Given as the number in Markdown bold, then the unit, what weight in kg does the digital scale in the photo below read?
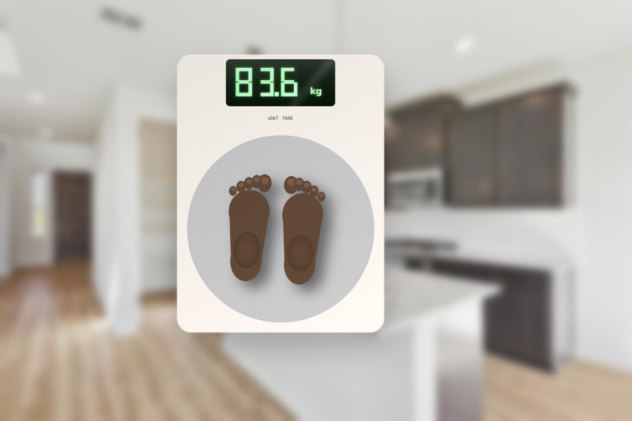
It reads **83.6** kg
